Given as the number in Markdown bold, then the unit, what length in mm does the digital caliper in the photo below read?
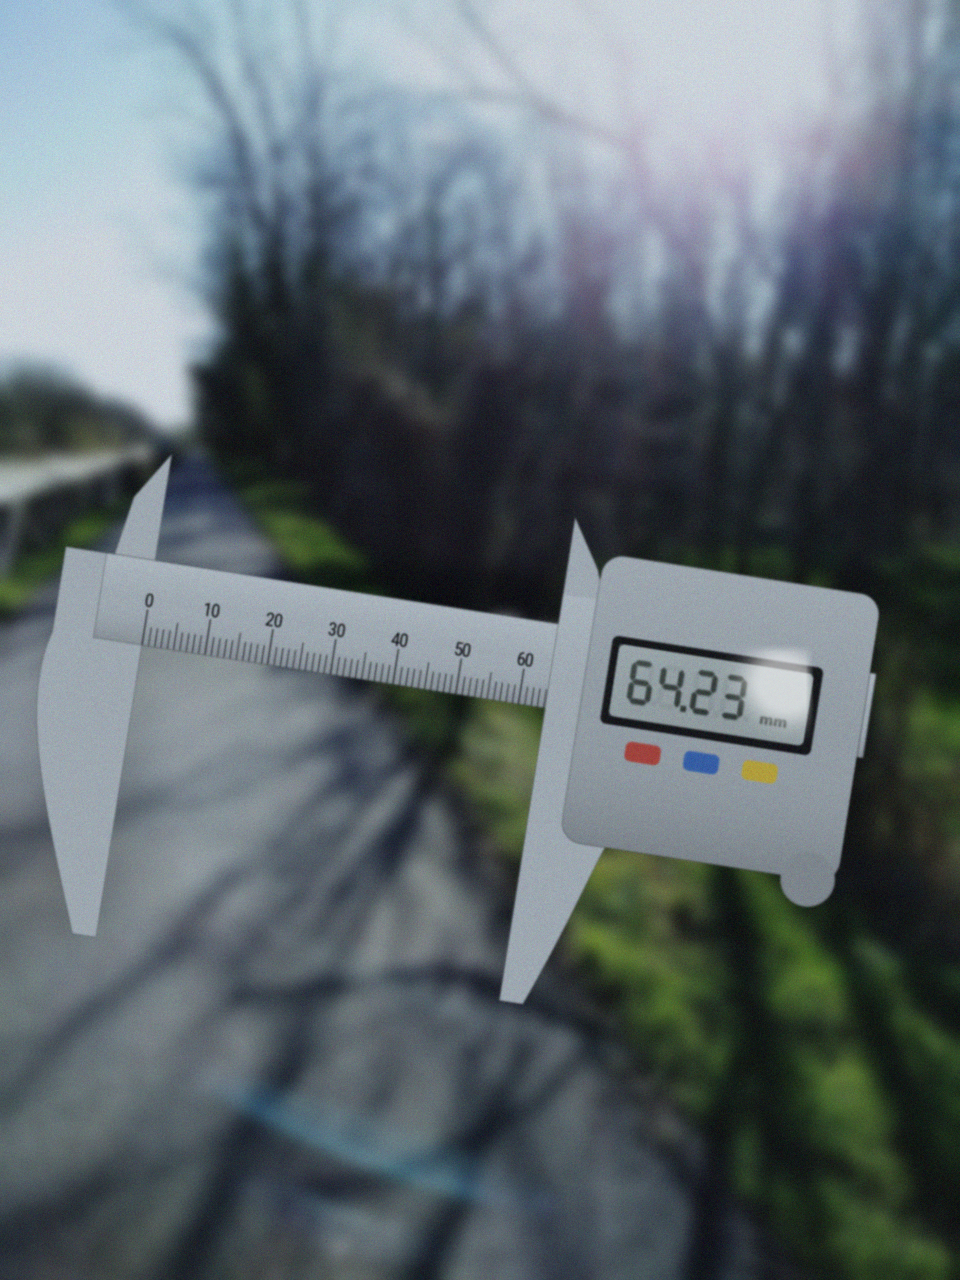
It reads **64.23** mm
